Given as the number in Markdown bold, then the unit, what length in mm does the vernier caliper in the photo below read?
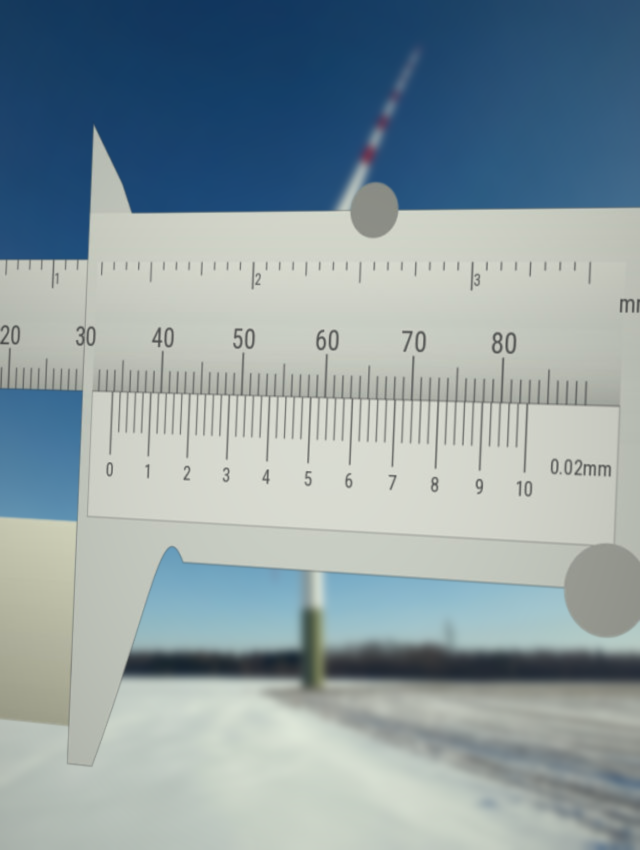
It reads **33.8** mm
